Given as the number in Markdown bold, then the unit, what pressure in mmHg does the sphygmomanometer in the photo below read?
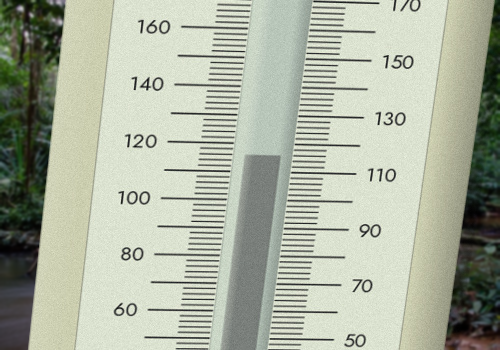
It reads **116** mmHg
